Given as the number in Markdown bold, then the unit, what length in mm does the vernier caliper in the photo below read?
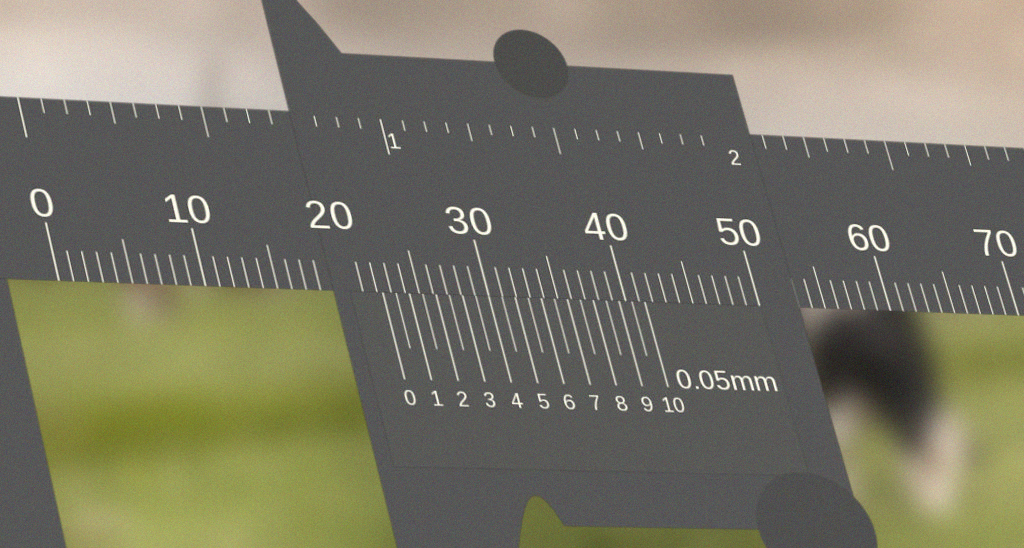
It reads **22.4** mm
